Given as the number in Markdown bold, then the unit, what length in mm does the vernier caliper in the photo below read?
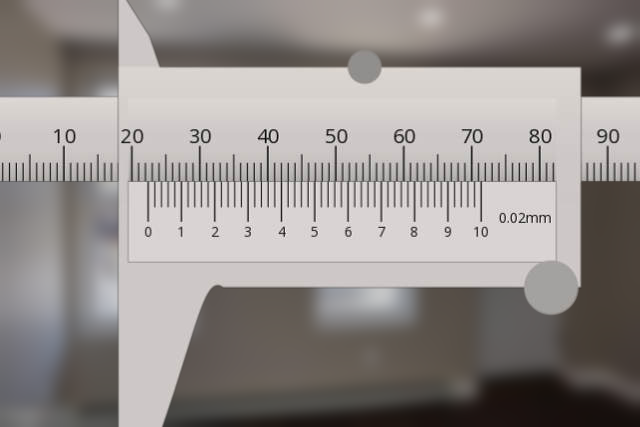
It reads **22.4** mm
